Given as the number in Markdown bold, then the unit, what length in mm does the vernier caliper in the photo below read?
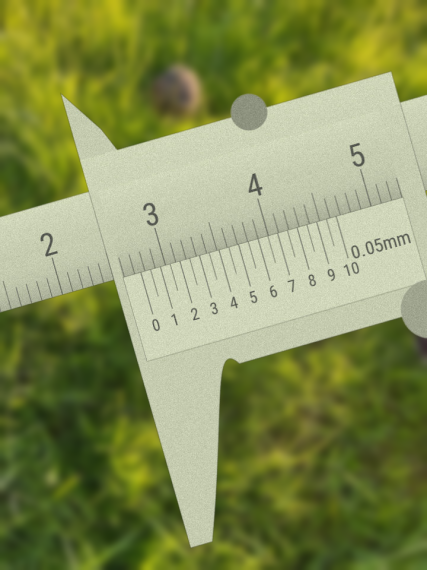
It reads **27.6** mm
